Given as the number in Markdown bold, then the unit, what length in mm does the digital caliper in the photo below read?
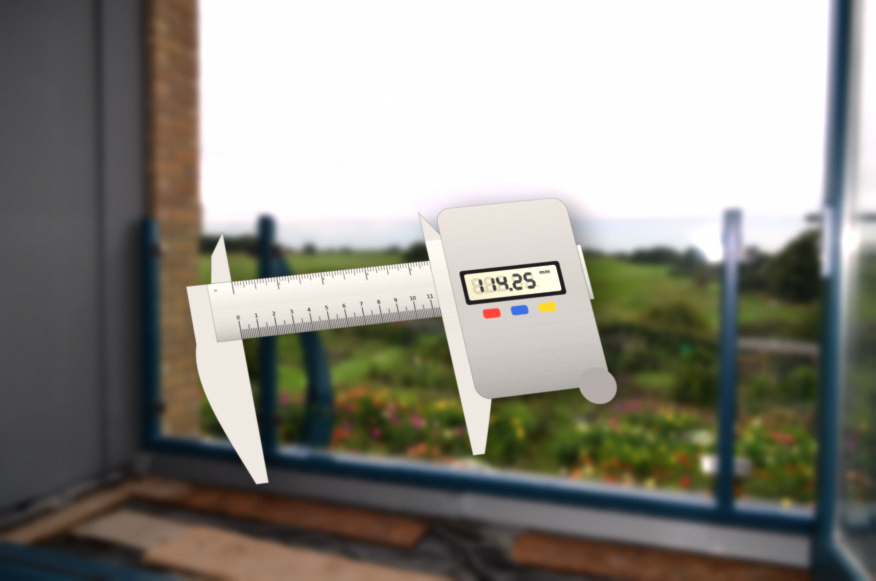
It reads **114.25** mm
